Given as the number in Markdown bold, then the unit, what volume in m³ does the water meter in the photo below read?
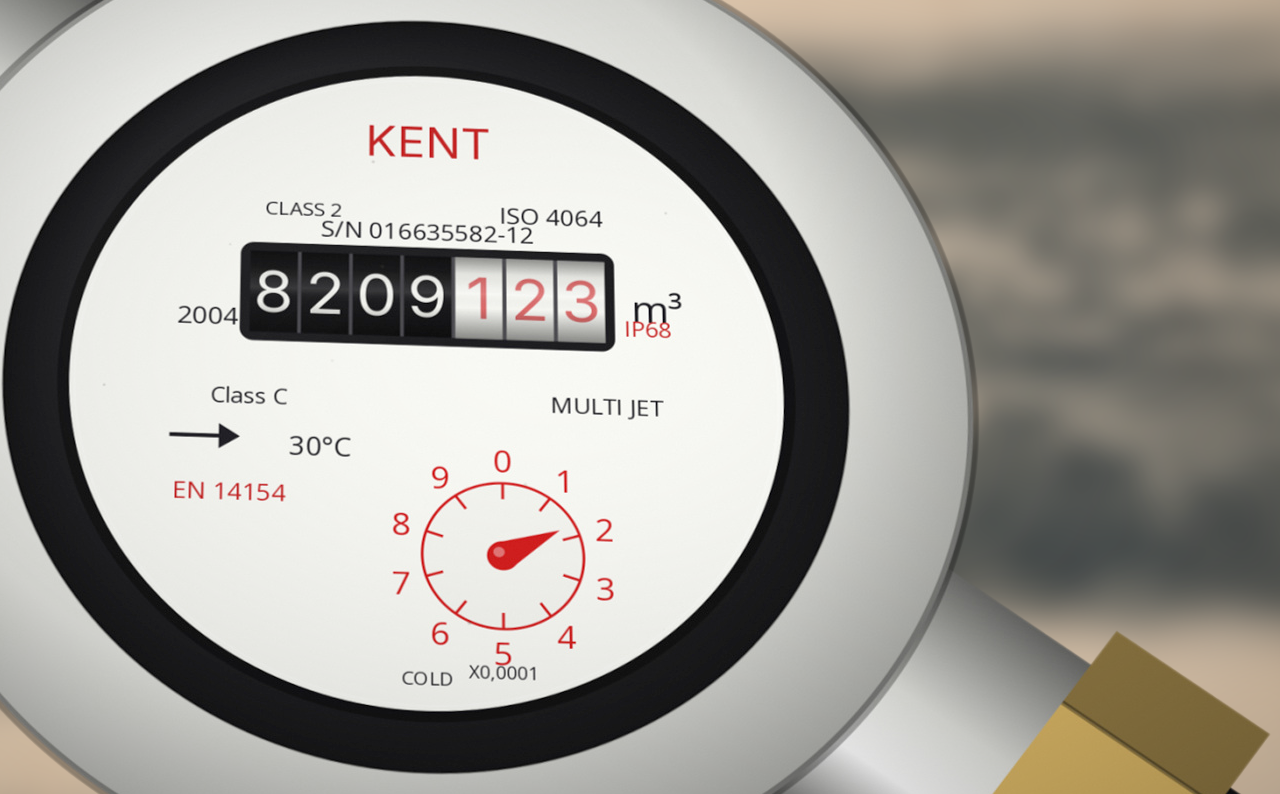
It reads **8209.1231** m³
